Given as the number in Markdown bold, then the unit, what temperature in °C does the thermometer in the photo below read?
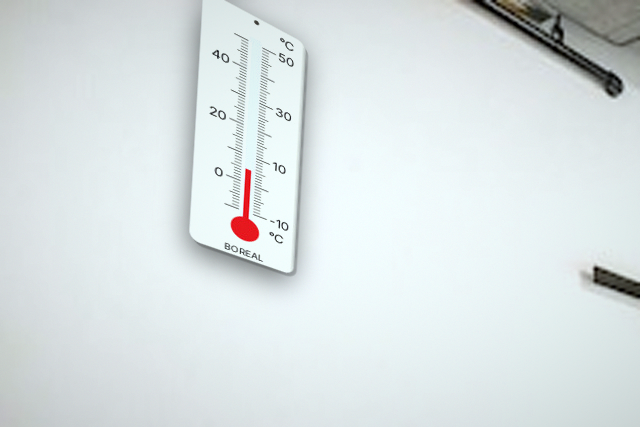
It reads **5** °C
